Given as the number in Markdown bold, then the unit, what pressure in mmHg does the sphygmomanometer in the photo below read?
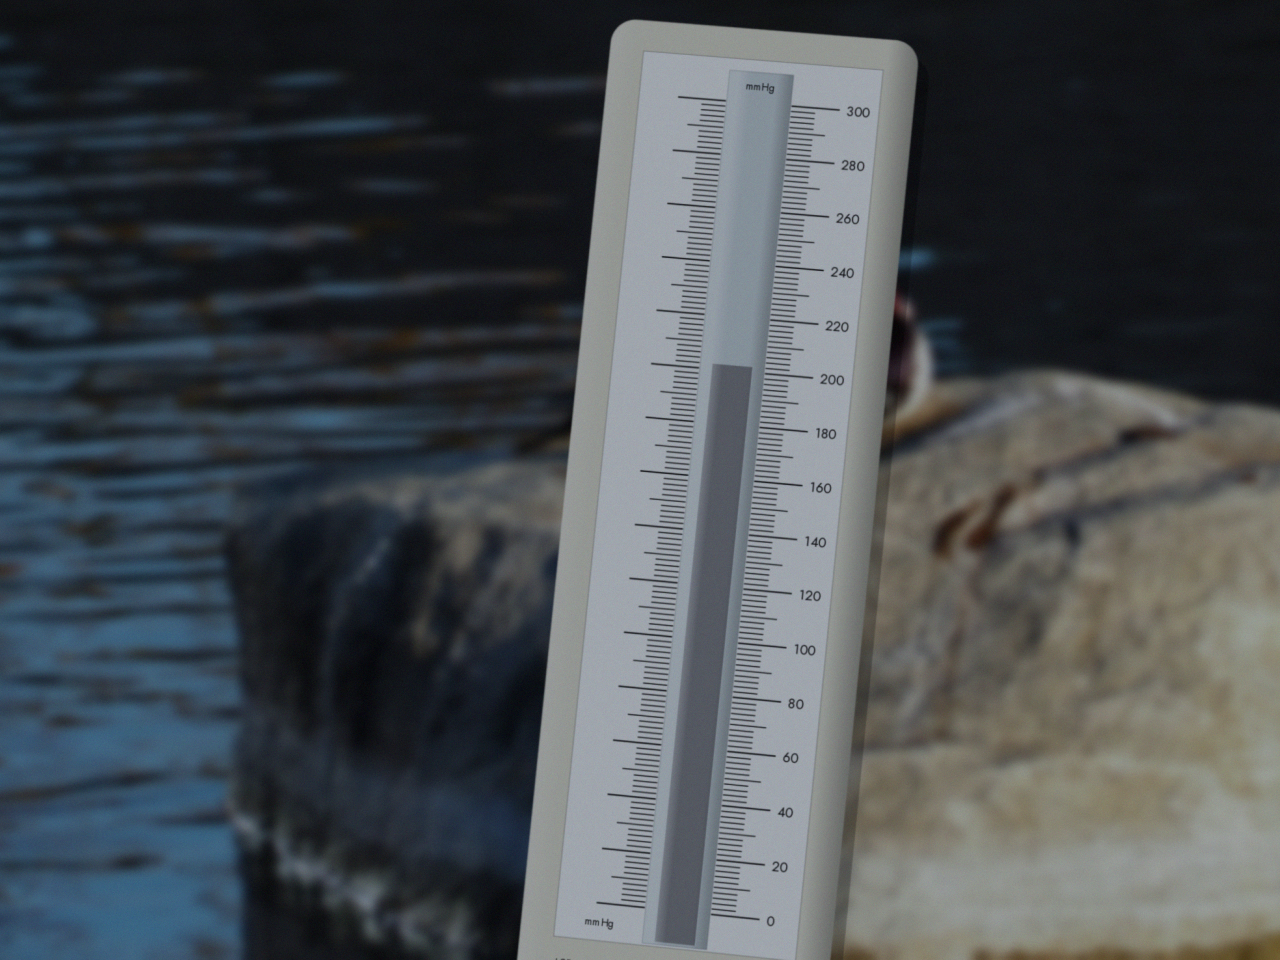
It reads **202** mmHg
